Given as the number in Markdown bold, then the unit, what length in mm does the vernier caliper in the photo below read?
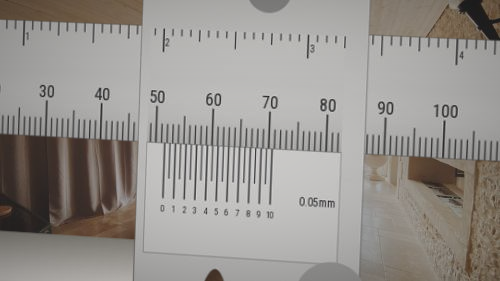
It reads **51.6** mm
